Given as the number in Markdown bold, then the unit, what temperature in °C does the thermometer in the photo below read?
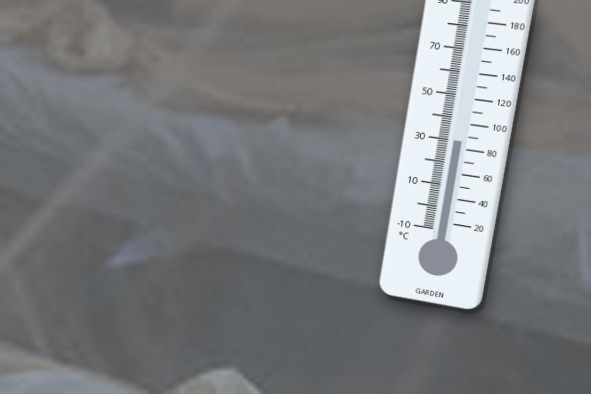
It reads **30** °C
